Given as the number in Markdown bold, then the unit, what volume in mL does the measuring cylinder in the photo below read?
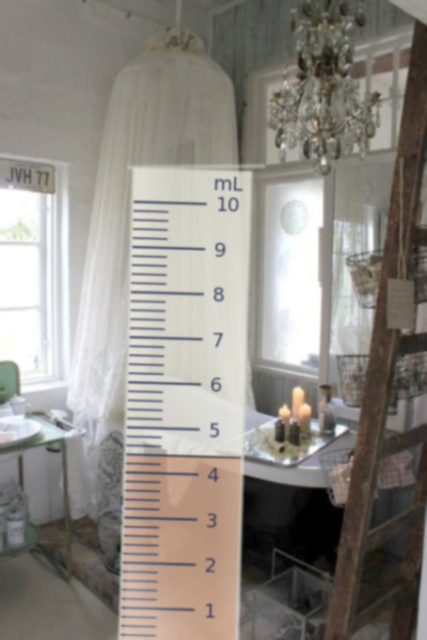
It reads **4.4** mL
